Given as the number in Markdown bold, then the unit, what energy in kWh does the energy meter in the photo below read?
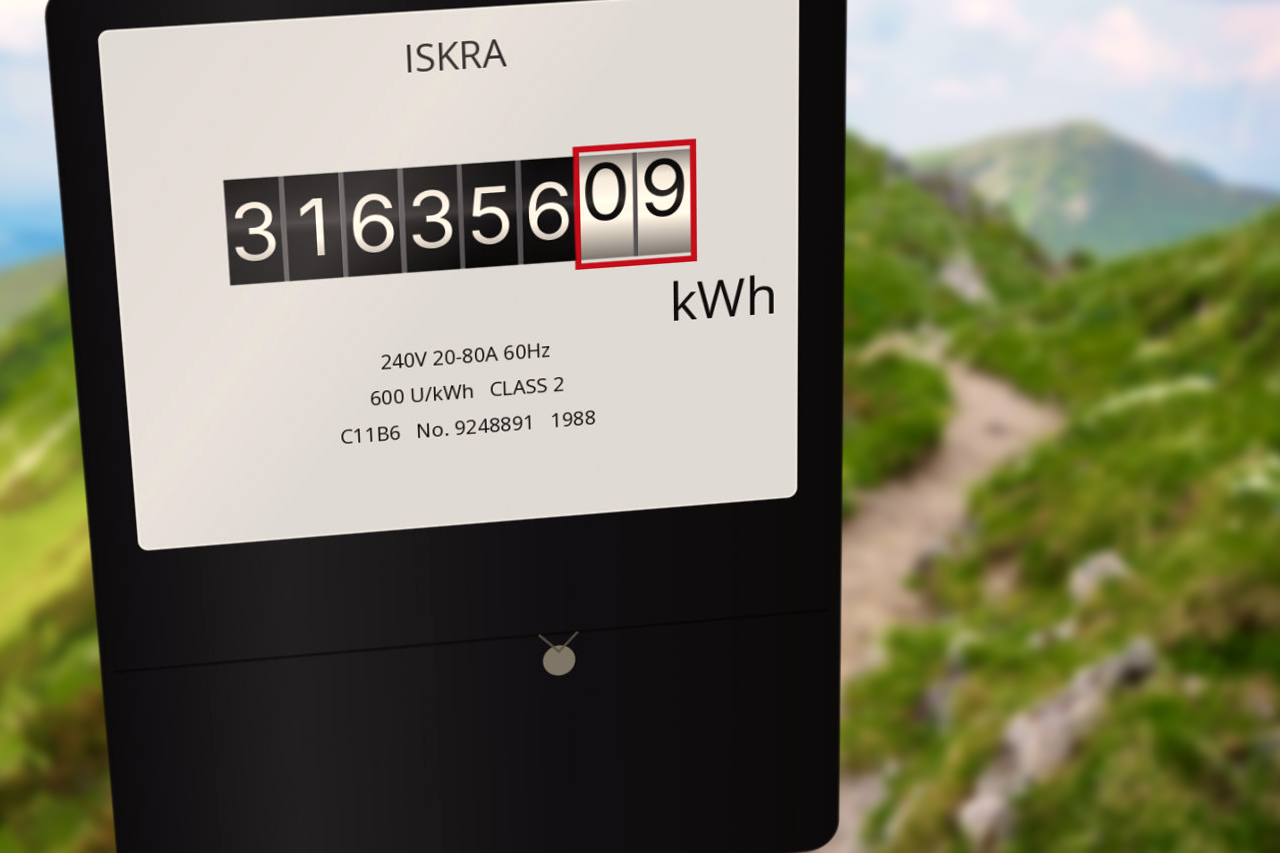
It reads **316356.09** kWh
